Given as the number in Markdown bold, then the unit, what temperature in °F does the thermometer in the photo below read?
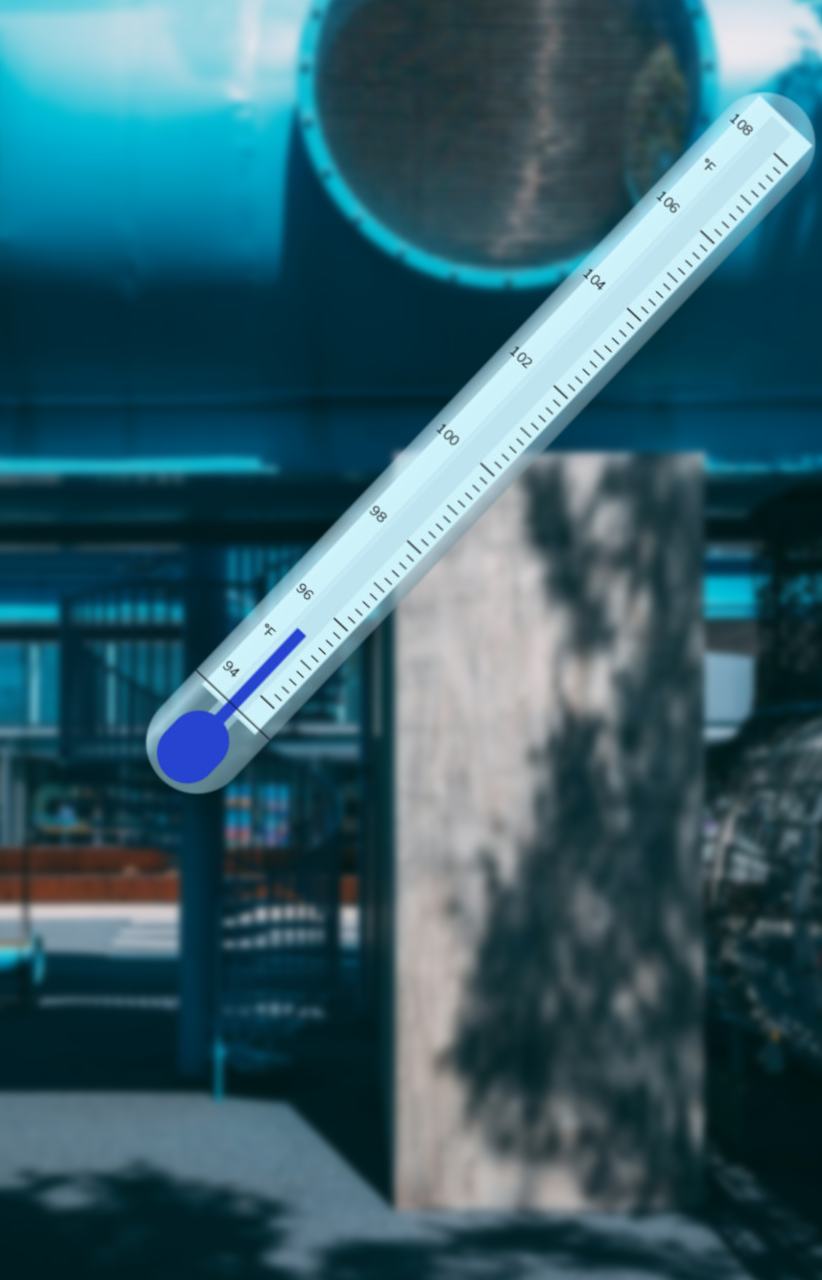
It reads **95.4** °F
